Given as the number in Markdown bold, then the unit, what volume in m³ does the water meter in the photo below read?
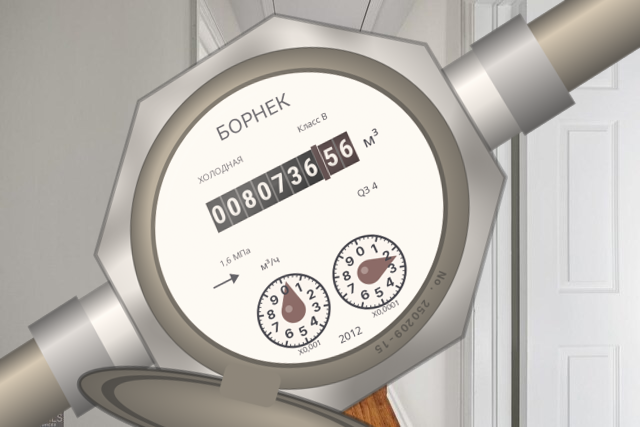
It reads **80736.5602** m³
